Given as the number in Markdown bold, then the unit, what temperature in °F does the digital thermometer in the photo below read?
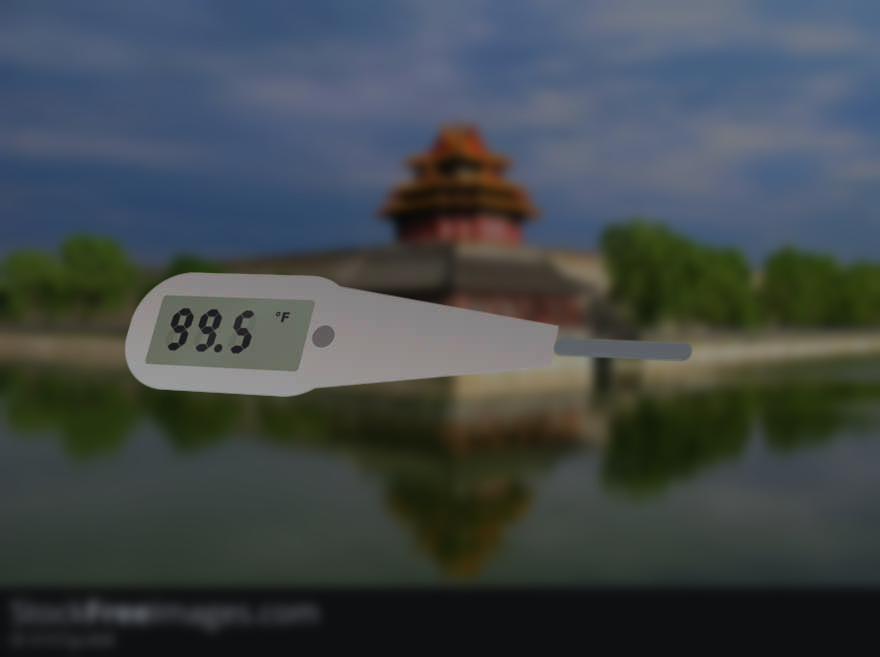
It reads **99.5** °F
